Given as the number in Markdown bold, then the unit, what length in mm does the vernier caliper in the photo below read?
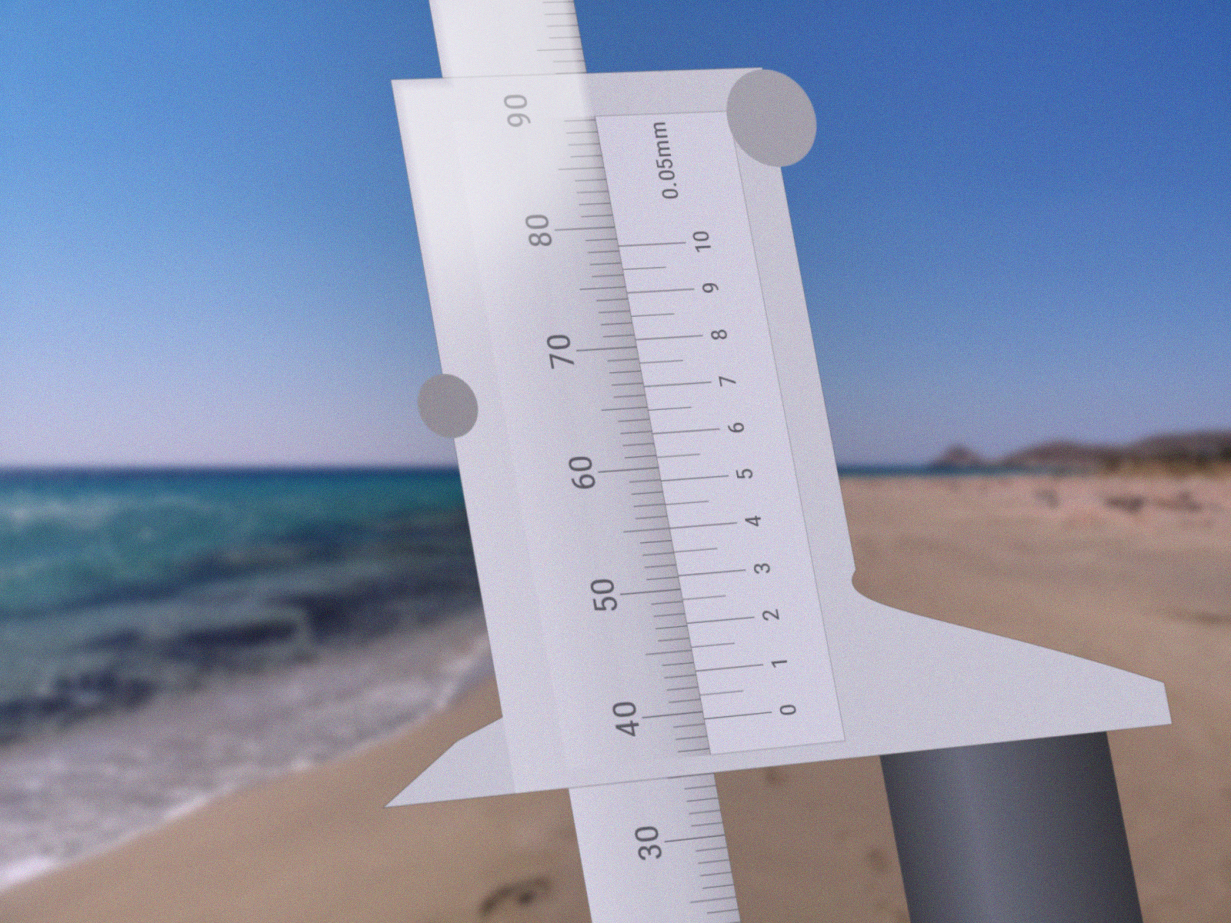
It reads **39.4** mm
